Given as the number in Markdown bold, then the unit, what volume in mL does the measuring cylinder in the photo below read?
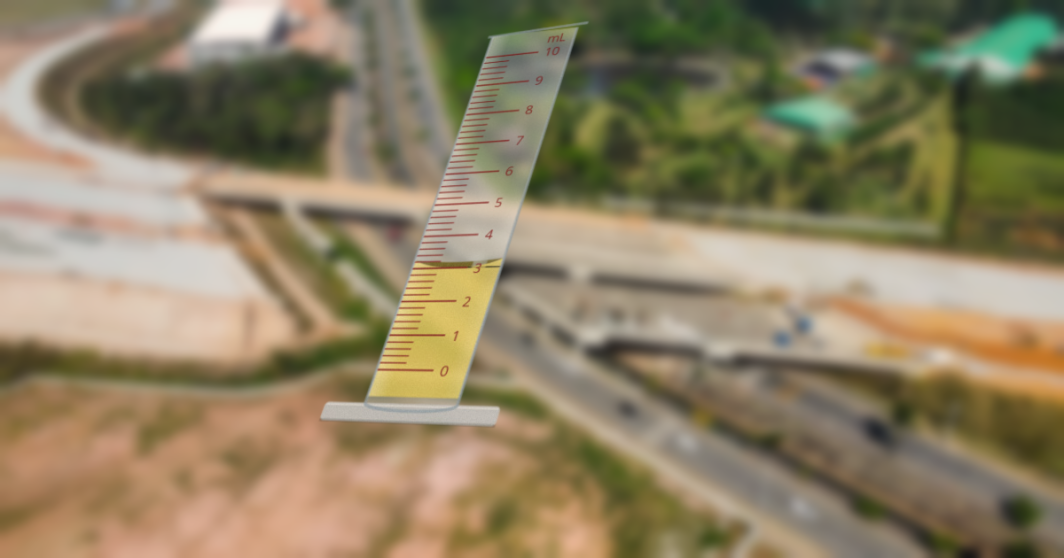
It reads **3** mL
